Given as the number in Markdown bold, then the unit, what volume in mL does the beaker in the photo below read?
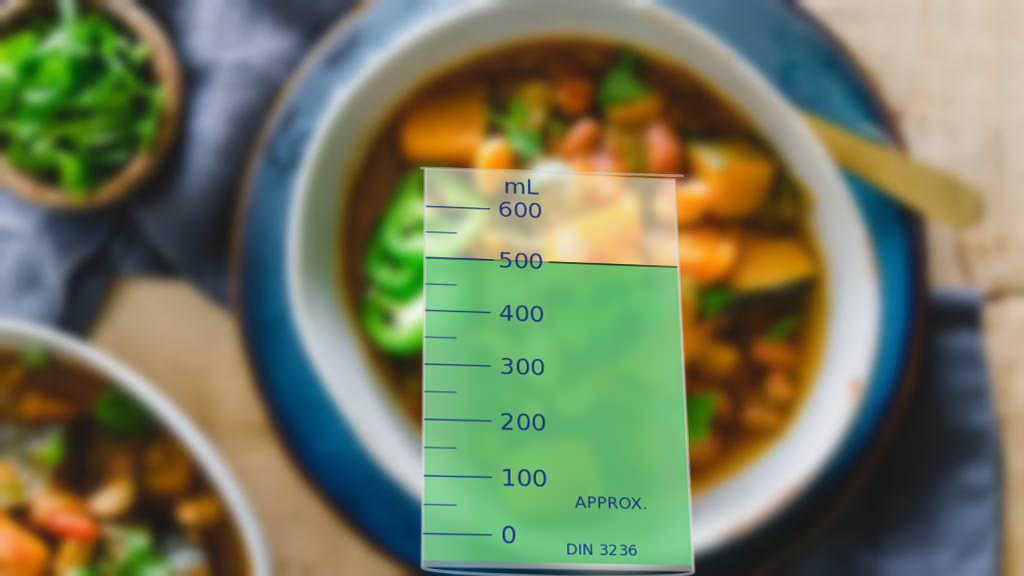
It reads **500** mL
